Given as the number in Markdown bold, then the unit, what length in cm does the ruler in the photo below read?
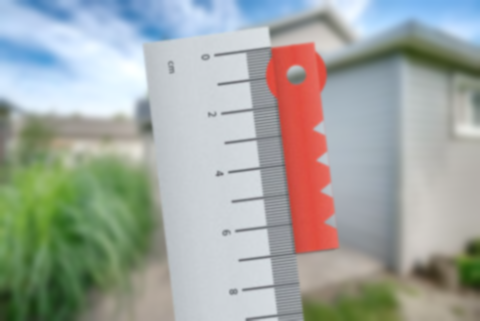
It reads **7** cm
